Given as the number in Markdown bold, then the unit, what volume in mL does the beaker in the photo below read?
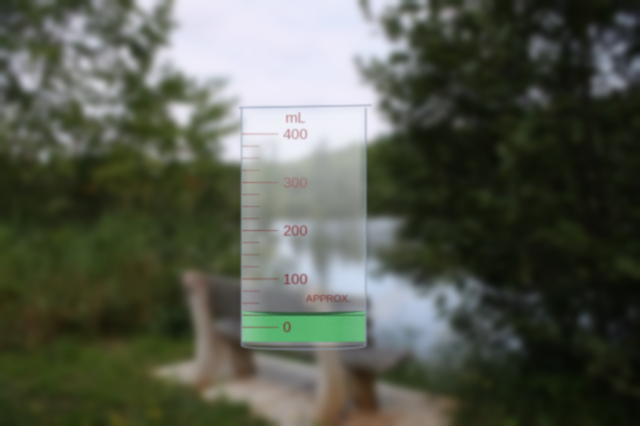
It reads **25** mL
